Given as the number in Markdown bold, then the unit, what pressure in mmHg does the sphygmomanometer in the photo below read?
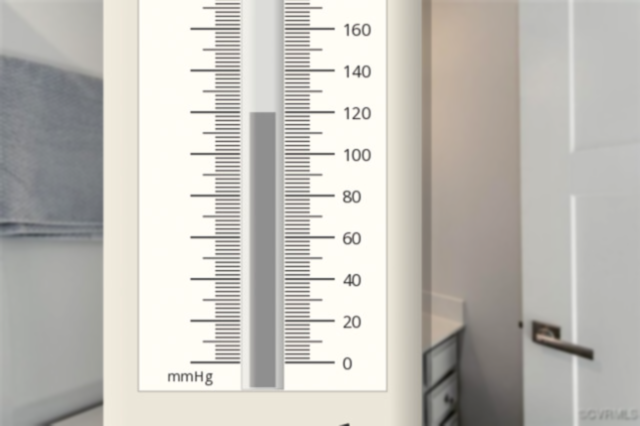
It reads **120** mmHg
